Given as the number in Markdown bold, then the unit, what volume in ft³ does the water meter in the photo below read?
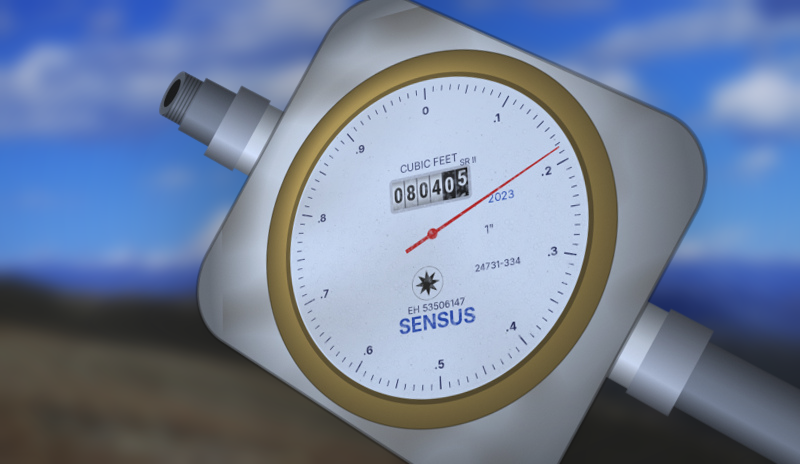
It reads **80405.18** ft³
